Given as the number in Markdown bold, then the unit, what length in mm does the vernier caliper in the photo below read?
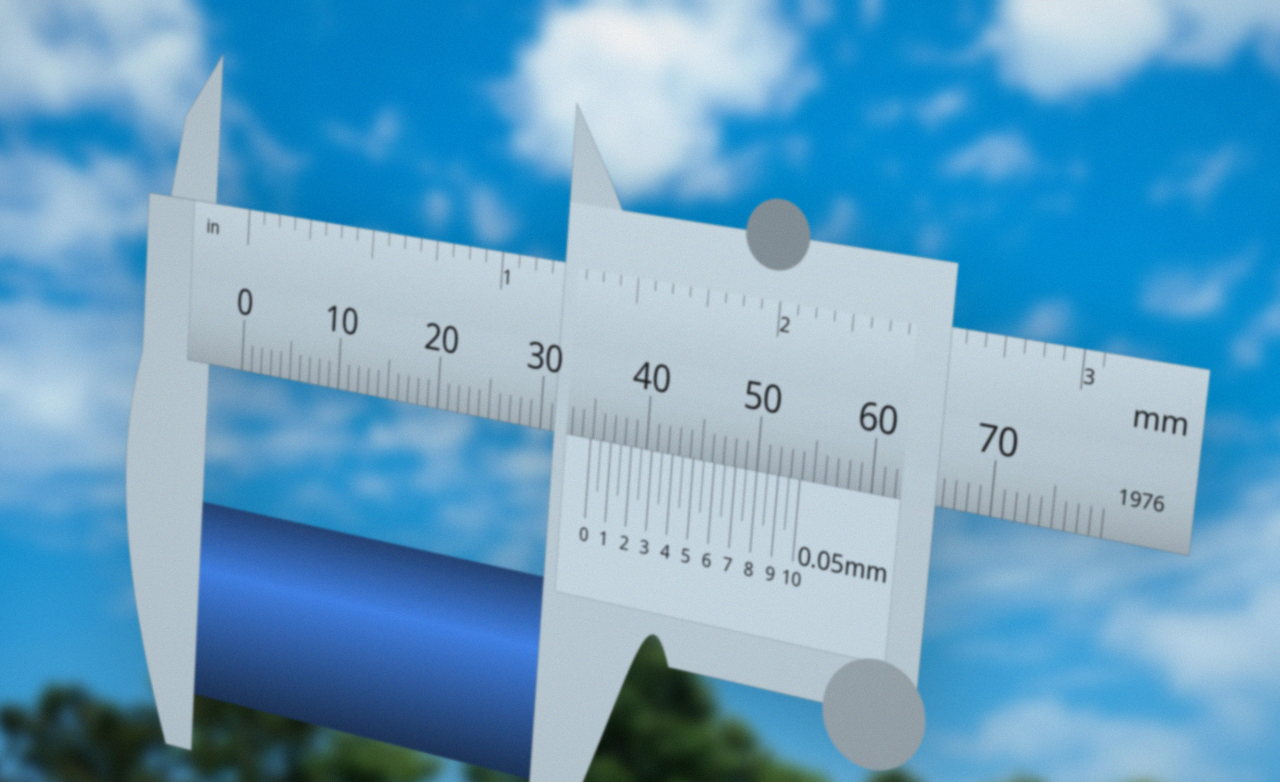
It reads **34.8** mm
